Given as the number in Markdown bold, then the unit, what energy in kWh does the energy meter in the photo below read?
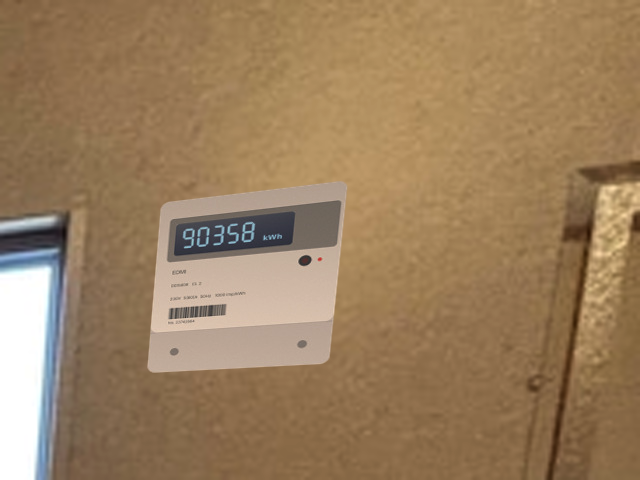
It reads **90358** kWh
